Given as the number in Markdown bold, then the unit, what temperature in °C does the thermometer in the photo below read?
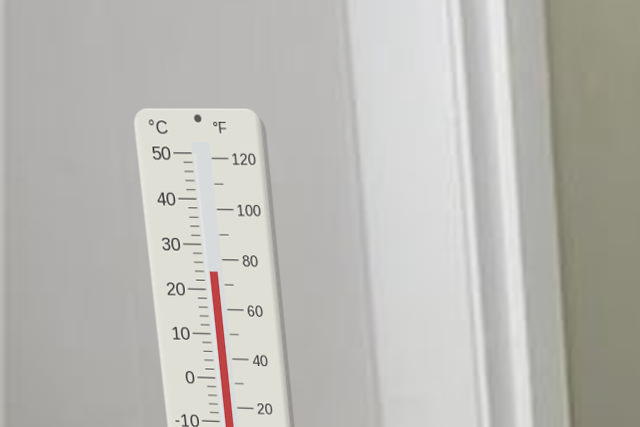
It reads **24** °C
